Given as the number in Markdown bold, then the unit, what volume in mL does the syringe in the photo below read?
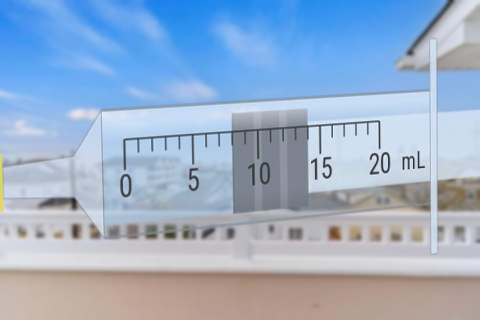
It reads **8** mL
